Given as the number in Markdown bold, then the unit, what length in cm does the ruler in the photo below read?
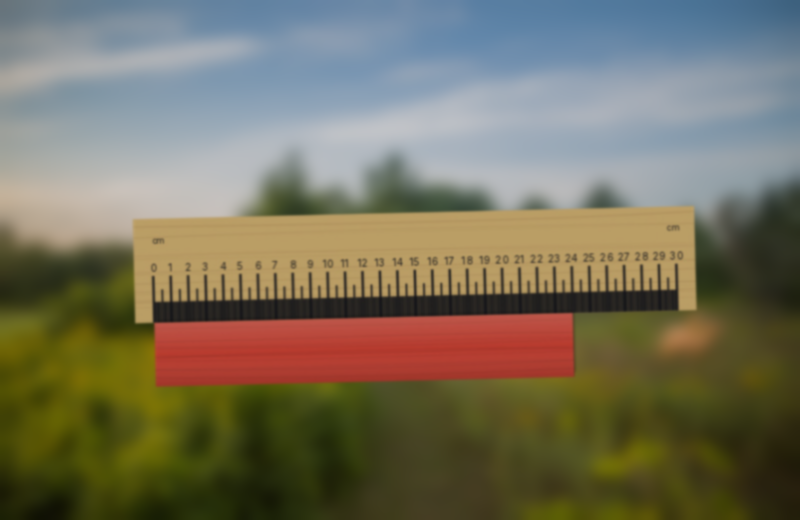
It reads **24** cm
